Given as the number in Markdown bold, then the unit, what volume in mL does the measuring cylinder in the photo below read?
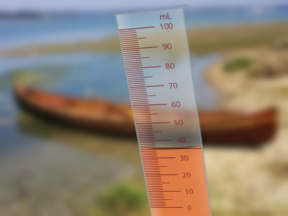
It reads **35** mL
